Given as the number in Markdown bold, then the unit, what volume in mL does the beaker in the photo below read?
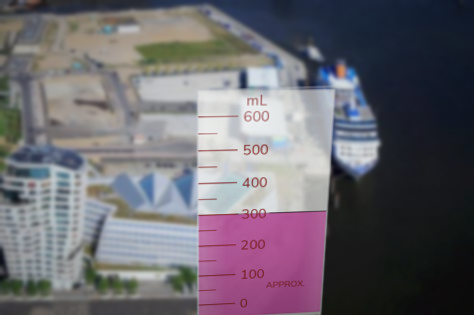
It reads **300** mL
